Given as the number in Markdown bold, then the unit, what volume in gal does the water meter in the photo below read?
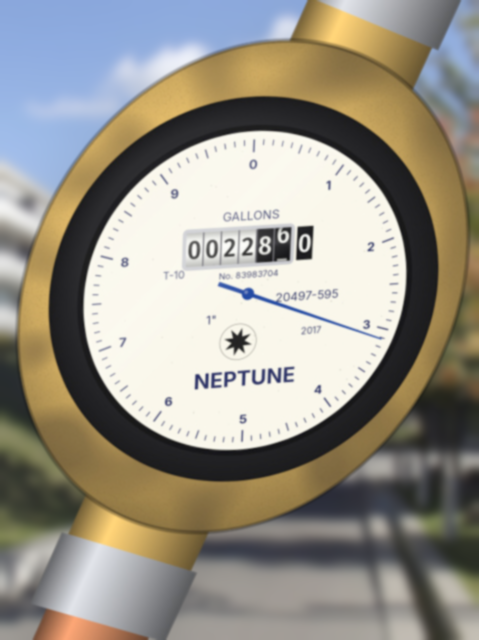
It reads **22863.1** gal
